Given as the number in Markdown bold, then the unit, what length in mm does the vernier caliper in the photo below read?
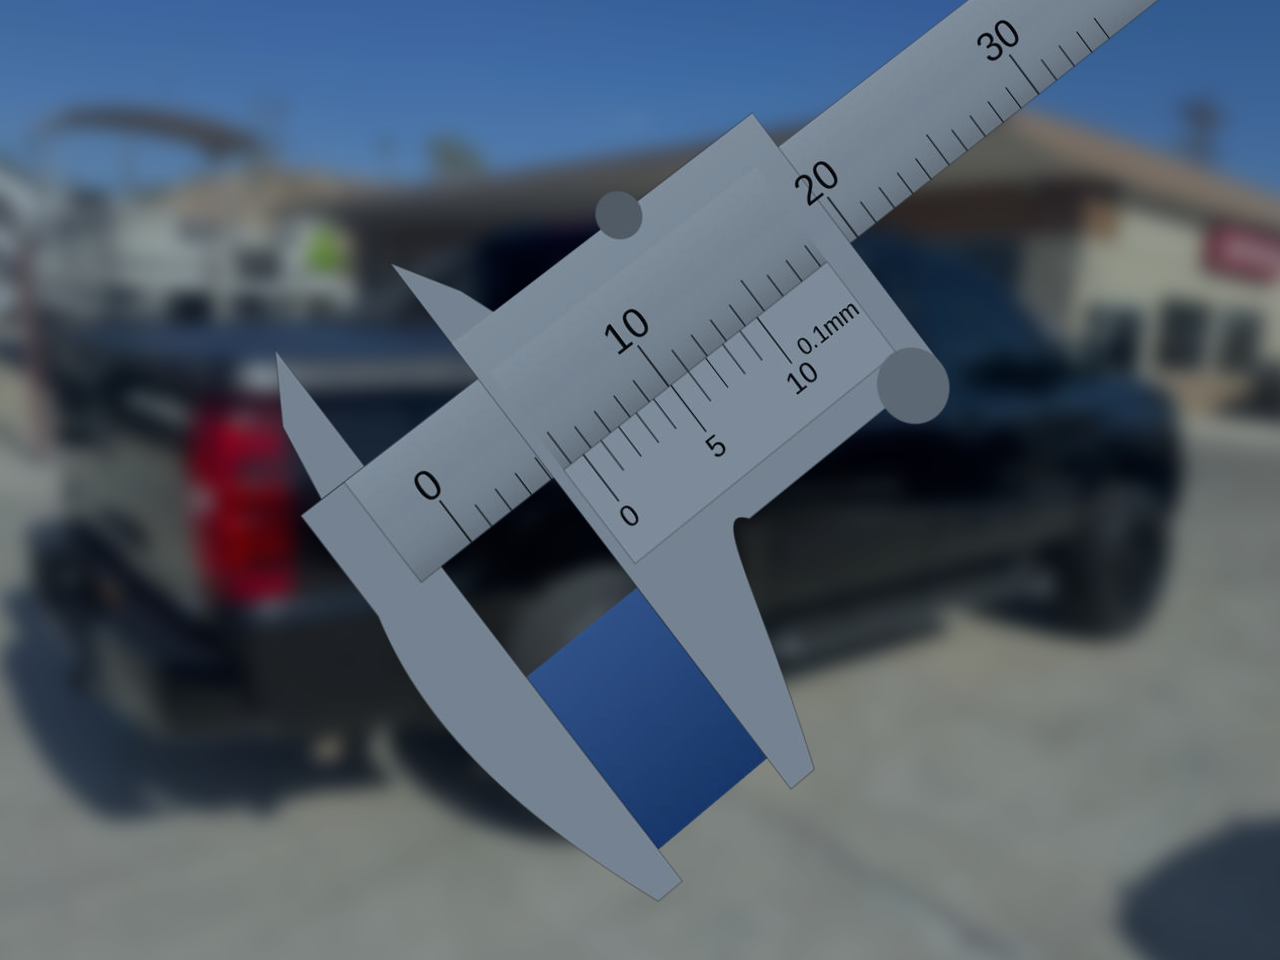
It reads **5.6** mm
